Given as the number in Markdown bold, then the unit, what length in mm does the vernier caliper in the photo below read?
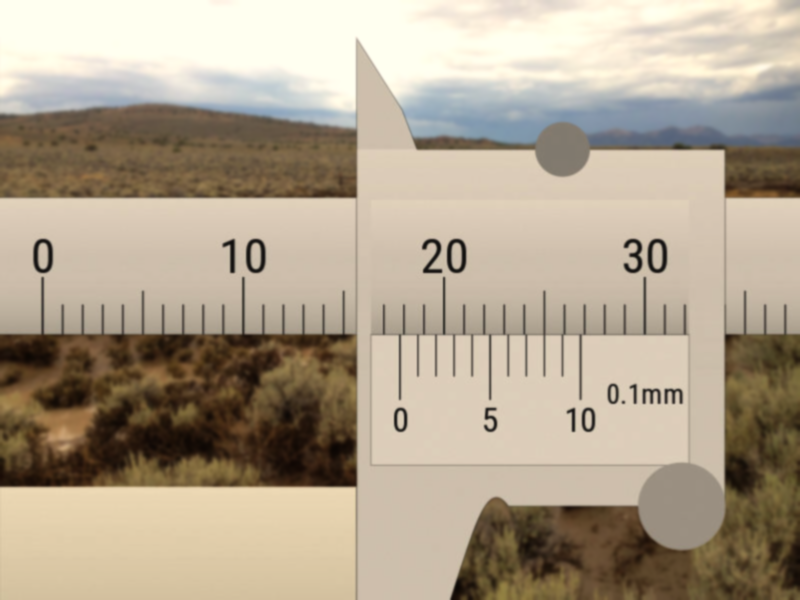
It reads **17.8** mm
